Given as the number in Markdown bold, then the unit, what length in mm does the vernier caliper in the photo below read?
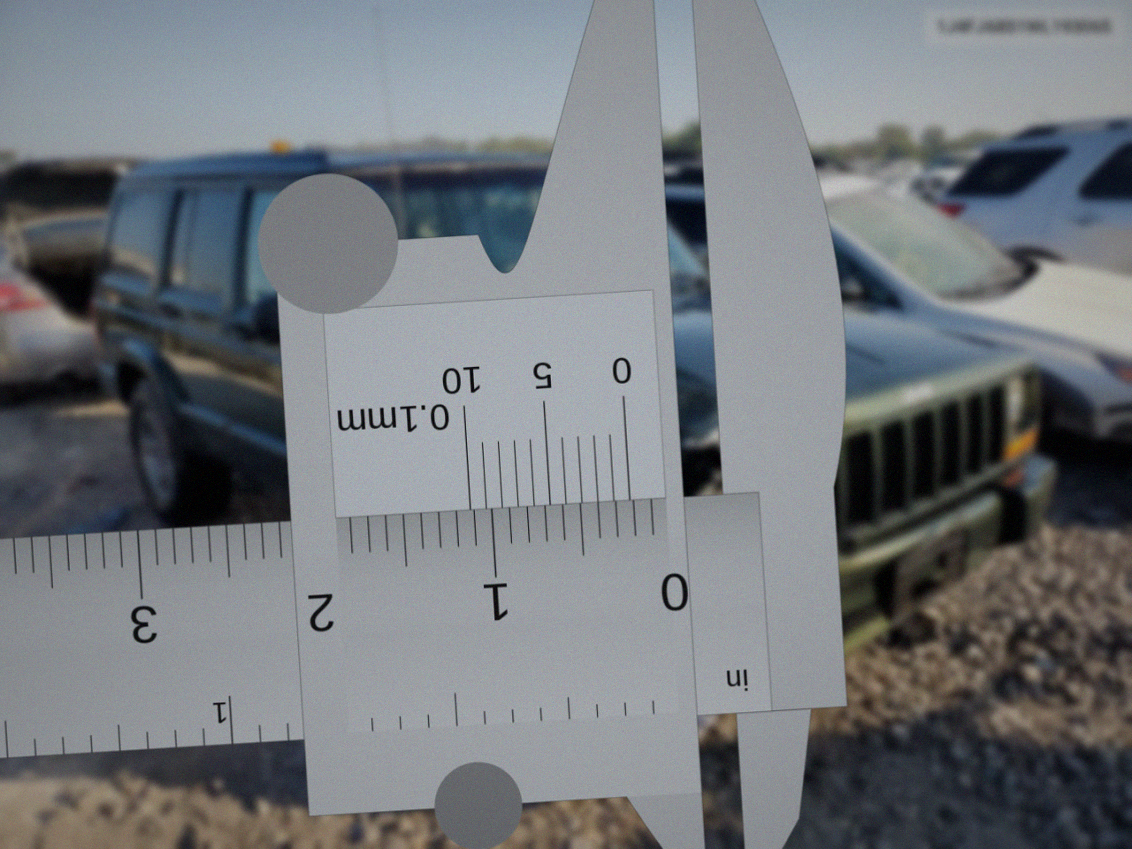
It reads **2.2** mm
